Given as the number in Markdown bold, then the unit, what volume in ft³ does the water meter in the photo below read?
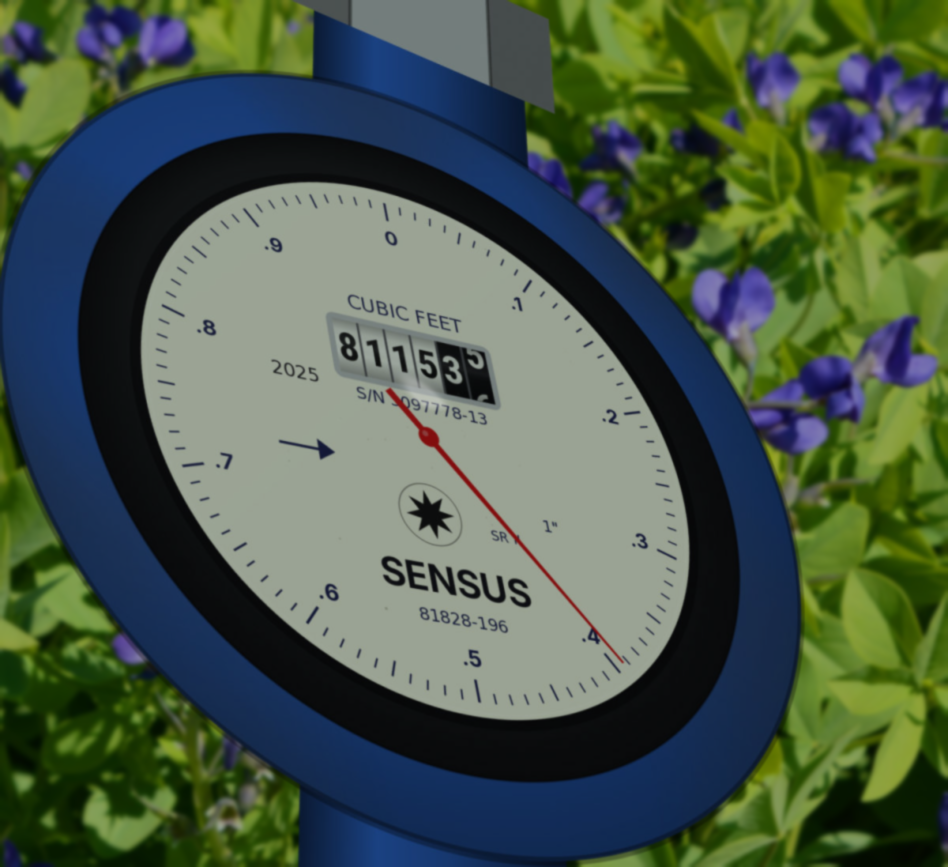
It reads **811535.39** ft³
